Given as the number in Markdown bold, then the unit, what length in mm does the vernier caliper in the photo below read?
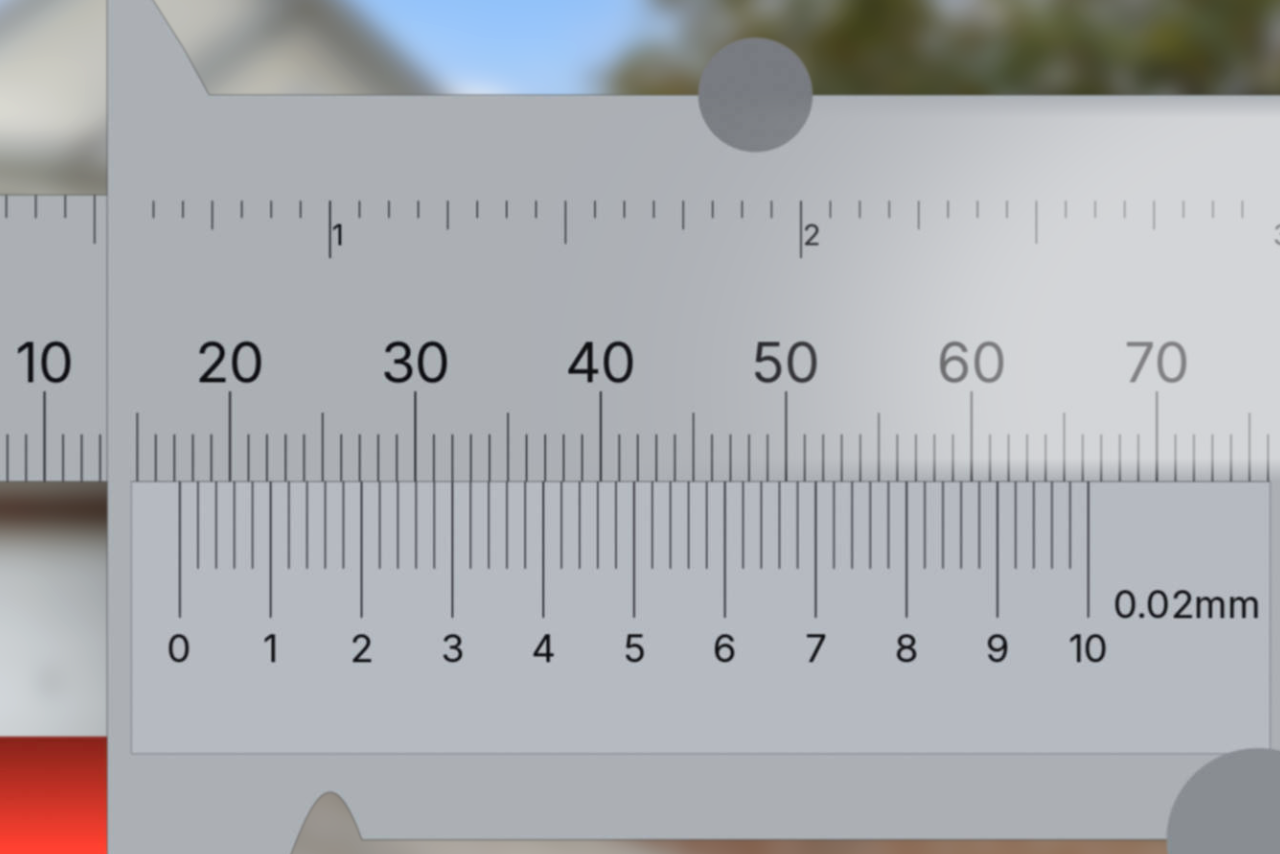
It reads **17.3** mm
